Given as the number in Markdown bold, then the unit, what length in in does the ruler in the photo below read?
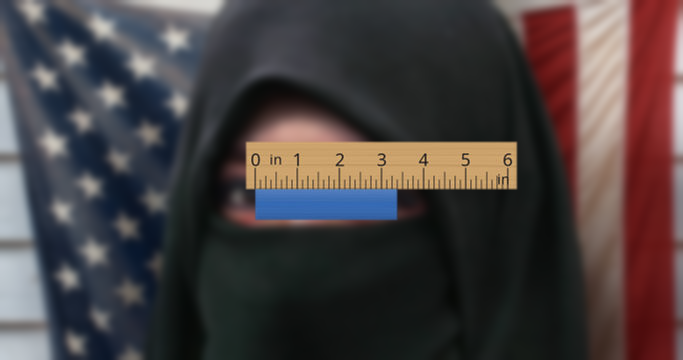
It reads **3.375** in
